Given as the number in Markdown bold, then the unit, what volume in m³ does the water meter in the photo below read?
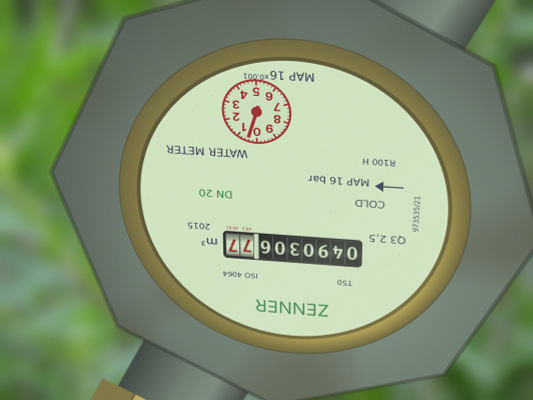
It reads **490306.770** m³
